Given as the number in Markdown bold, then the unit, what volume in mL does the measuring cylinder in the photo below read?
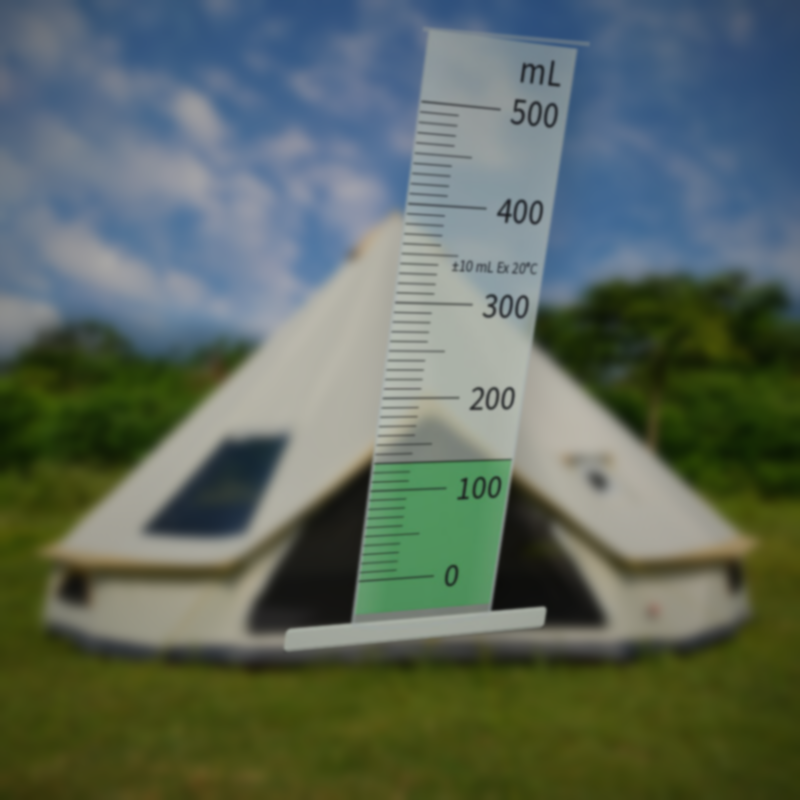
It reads **130** mL
